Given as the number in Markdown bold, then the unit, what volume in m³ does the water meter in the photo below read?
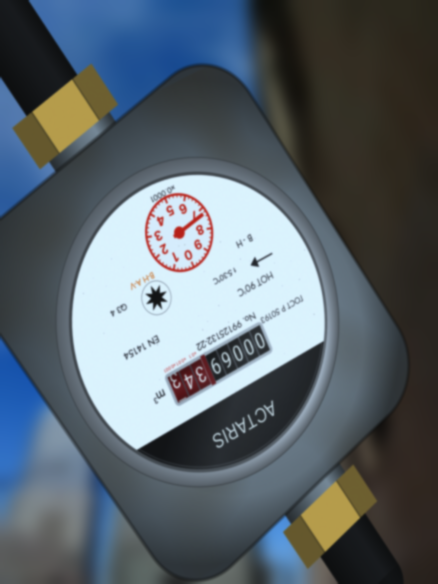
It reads **69.3427** m³
